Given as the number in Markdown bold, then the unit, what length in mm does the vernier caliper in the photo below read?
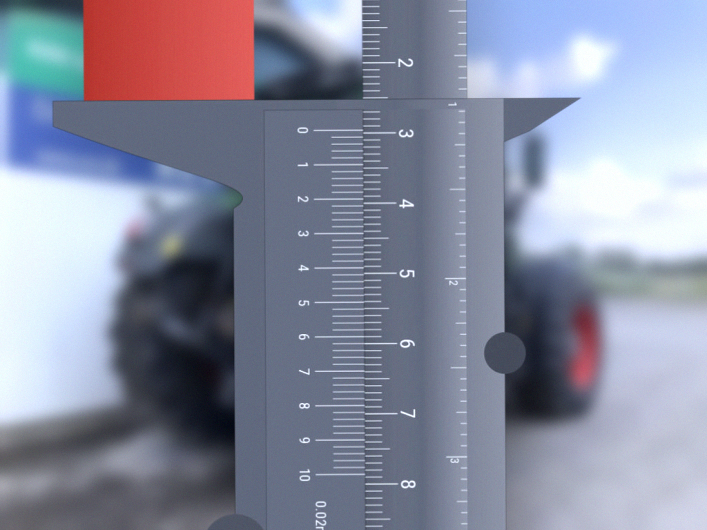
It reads **29.6** mm
